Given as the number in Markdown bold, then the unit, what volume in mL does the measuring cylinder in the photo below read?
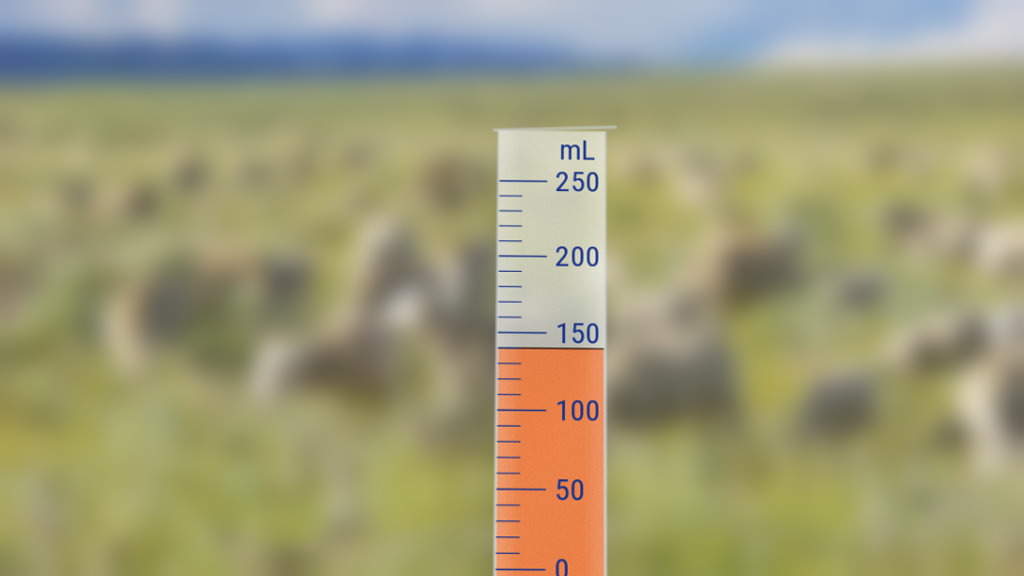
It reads **140** mL
